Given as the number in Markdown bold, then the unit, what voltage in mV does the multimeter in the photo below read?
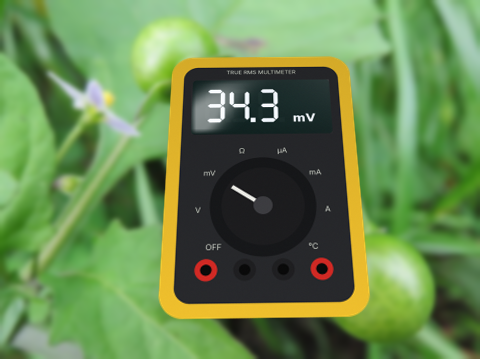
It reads **34.3** mV
